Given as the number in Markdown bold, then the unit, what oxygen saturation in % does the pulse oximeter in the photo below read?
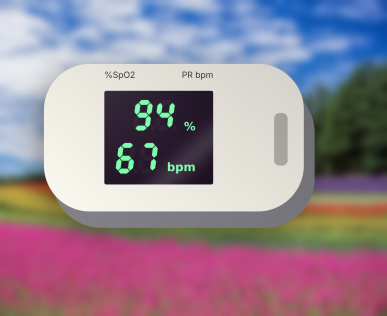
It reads **94** %
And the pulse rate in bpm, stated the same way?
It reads **67** bpm
